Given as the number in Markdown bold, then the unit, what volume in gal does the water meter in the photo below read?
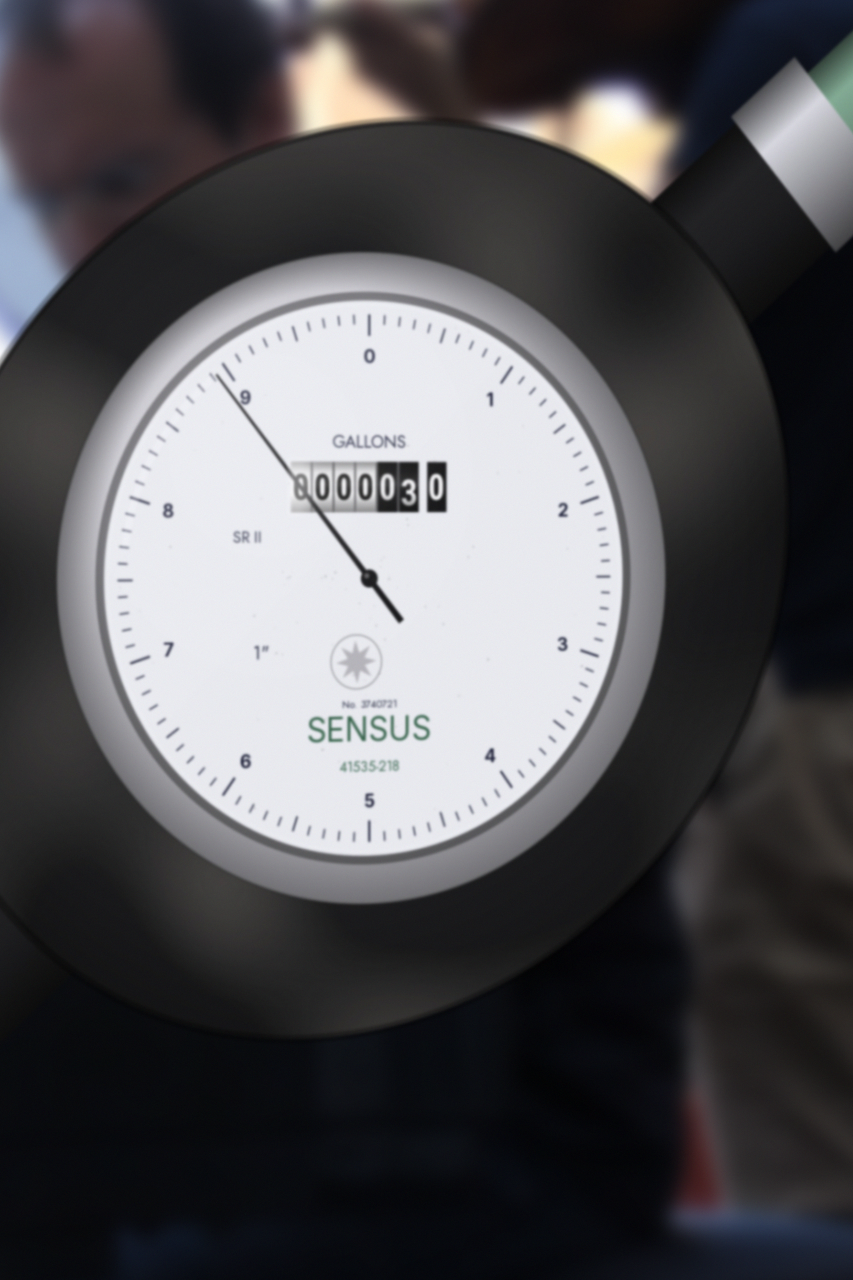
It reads **28.9** gal
